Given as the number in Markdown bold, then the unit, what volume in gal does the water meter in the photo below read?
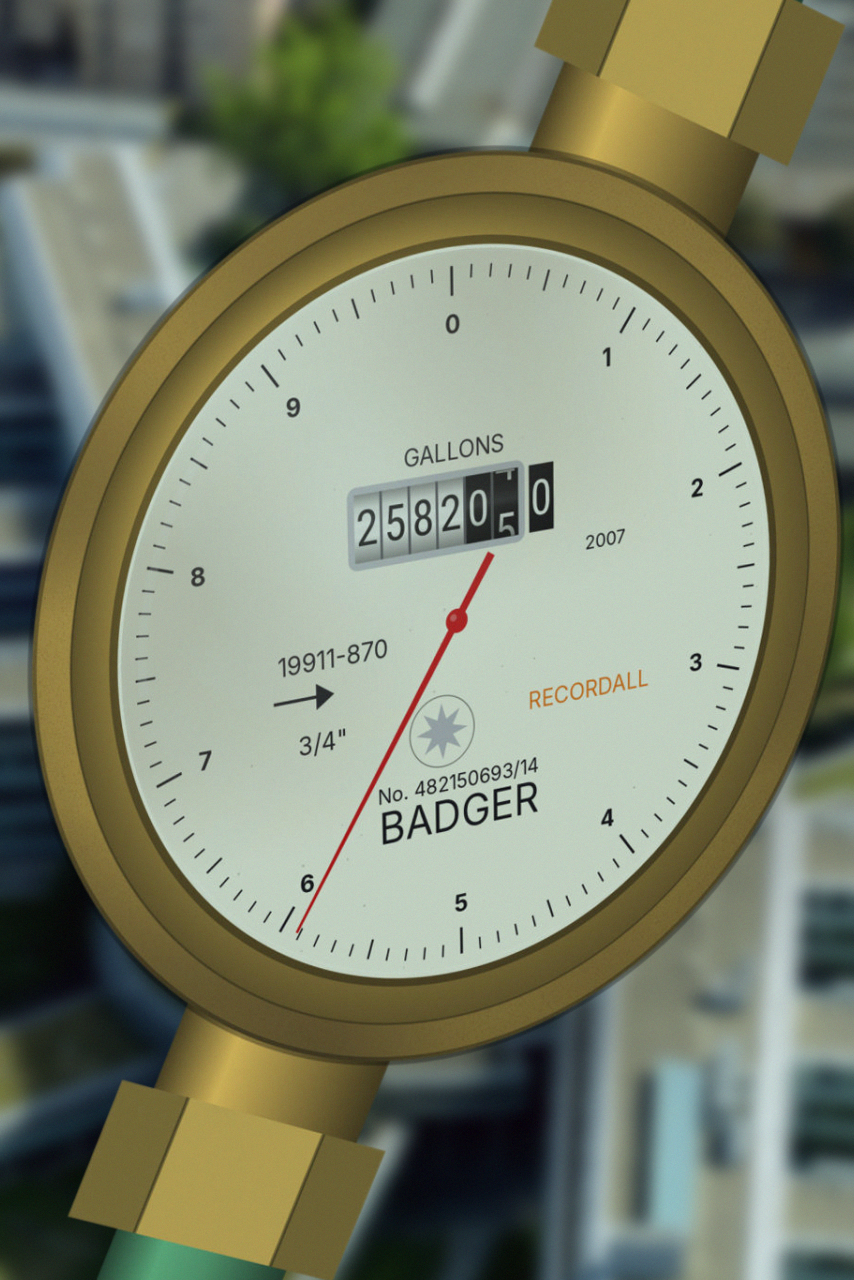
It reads **2582045.9** gal
